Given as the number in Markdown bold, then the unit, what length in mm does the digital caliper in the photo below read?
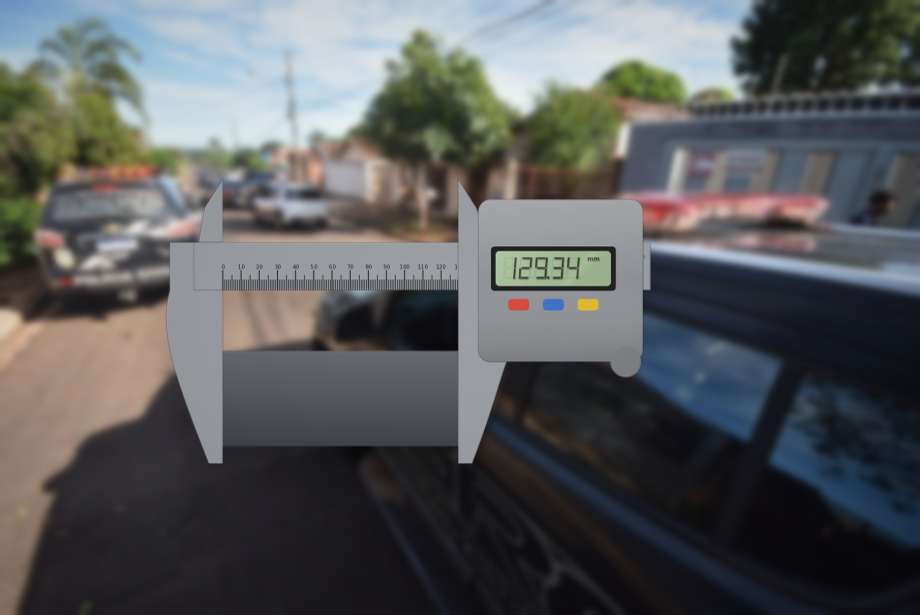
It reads **129.34** mm
